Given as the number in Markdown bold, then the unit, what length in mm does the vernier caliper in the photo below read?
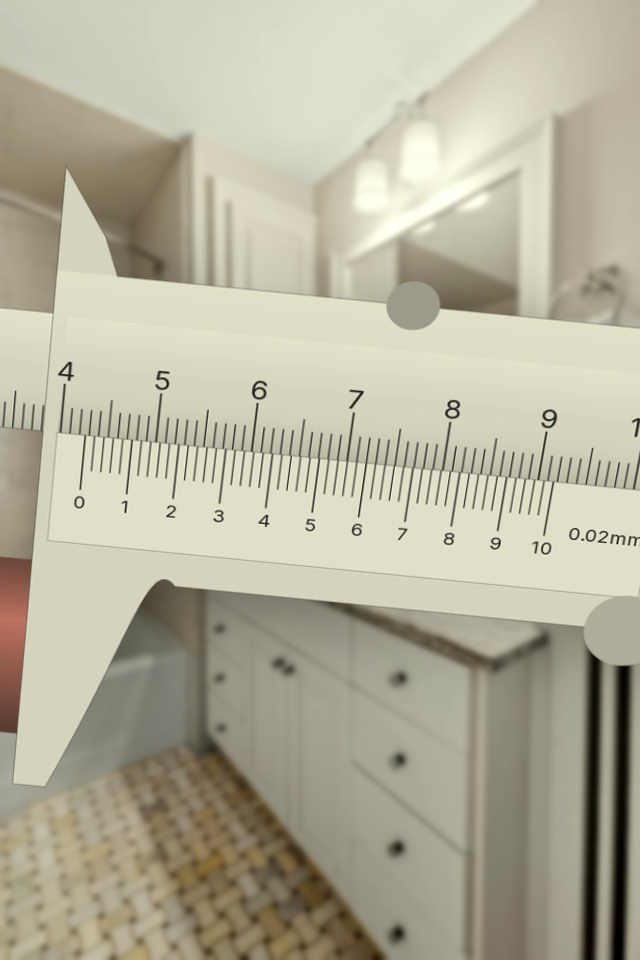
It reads **42.6** mm
